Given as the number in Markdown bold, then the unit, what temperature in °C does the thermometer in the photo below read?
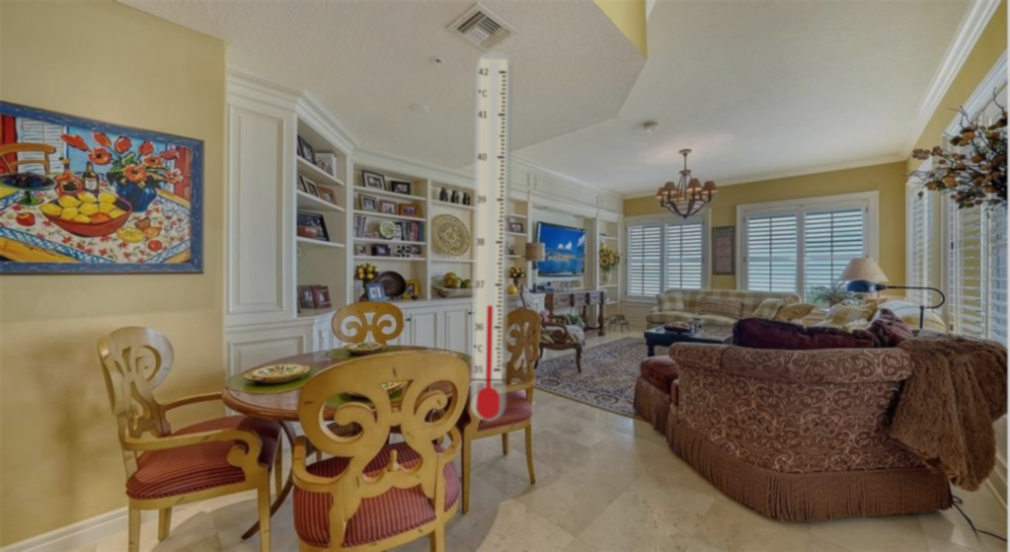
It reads **36.5** °C
